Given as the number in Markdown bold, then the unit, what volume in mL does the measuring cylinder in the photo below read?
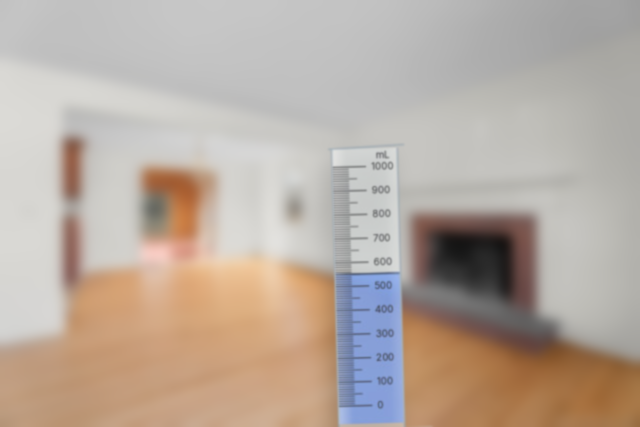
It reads **550** mL
